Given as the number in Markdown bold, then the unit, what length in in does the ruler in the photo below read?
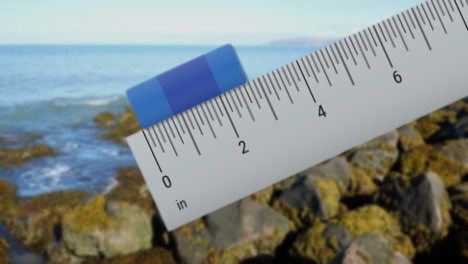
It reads **2.75** in
